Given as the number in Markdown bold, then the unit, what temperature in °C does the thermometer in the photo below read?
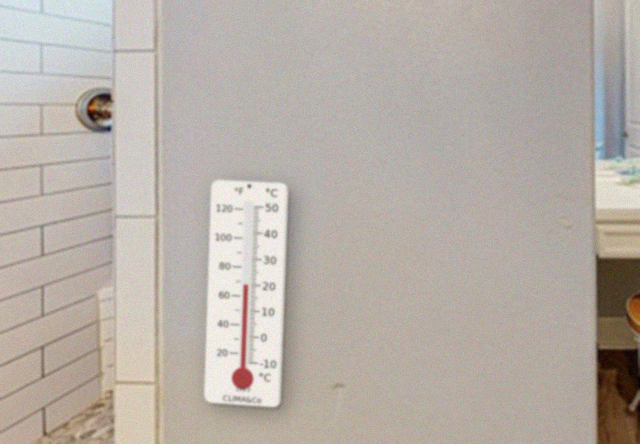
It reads **20** °C
